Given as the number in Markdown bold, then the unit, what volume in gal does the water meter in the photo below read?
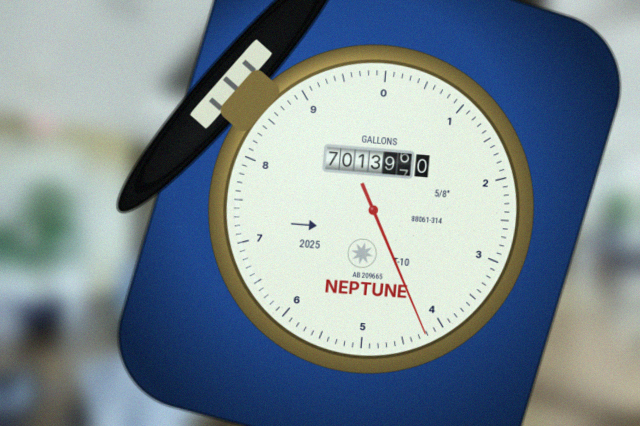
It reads **7013964.2** gal
